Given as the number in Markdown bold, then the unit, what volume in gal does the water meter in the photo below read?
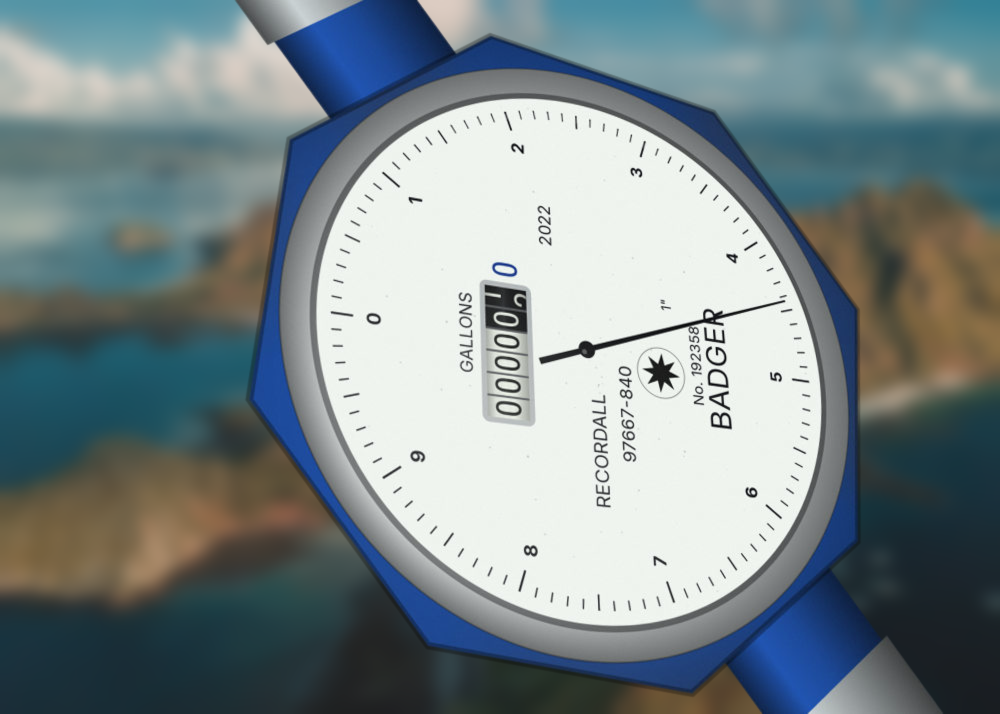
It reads **14.4** gal
